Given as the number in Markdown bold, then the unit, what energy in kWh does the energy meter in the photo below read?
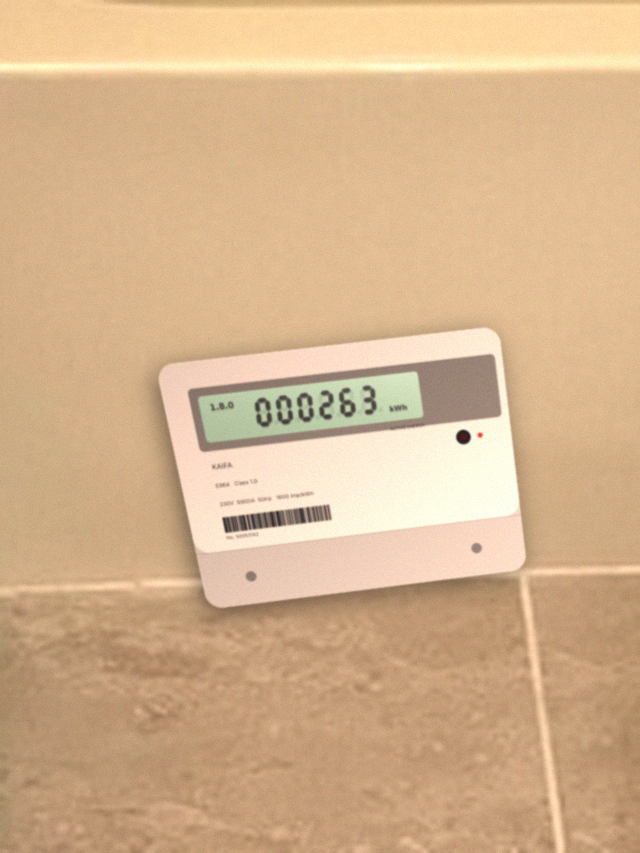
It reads **263** kWh
